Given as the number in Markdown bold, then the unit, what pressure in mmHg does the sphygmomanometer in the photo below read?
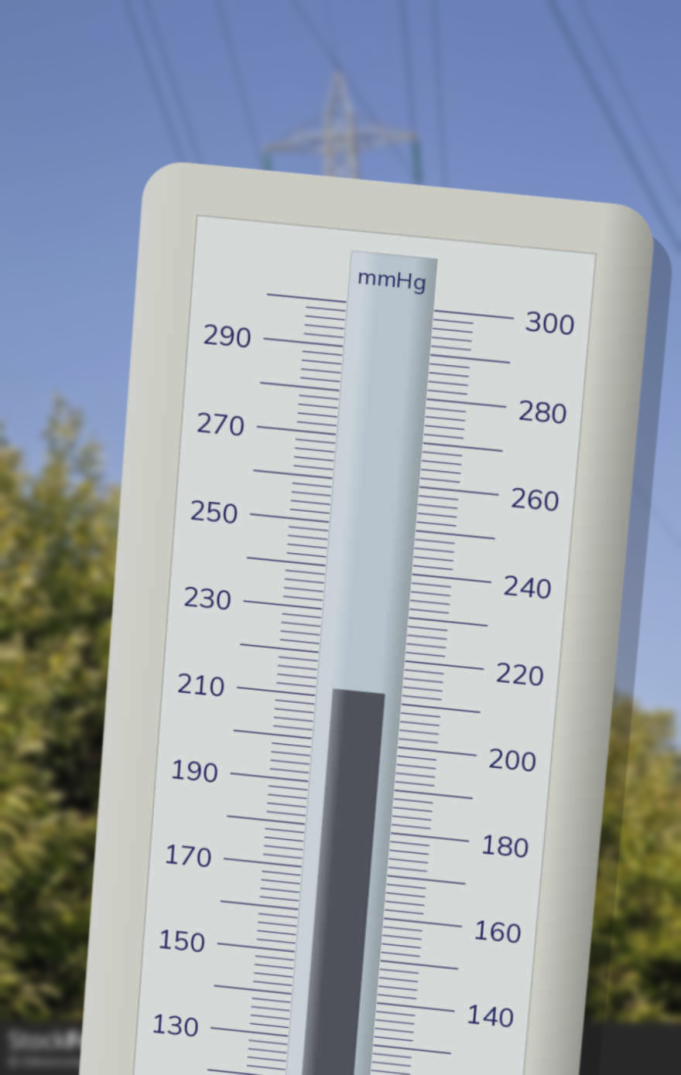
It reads **212** mmHg
